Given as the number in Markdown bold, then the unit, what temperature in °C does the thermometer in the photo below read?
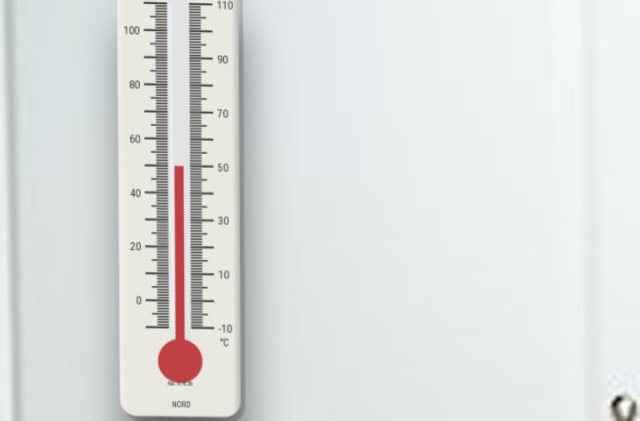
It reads **50** °C
